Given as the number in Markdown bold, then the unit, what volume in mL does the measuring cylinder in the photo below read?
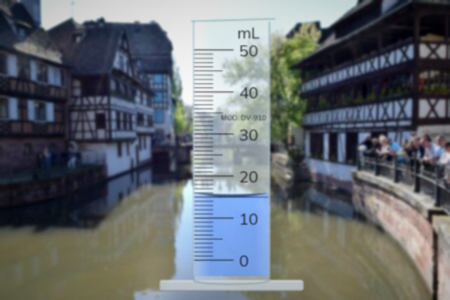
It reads **15** mL
